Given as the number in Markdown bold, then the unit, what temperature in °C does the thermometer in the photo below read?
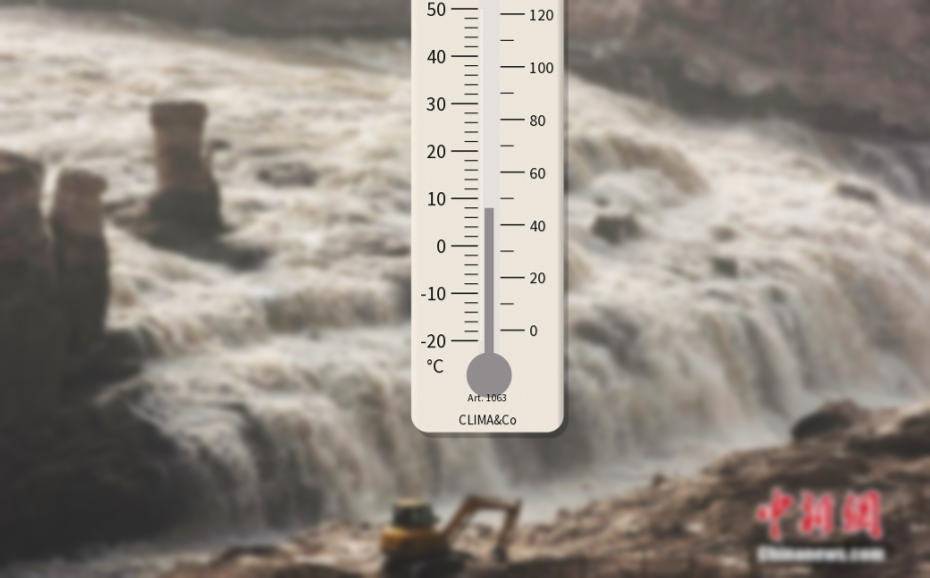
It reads **8** °C
